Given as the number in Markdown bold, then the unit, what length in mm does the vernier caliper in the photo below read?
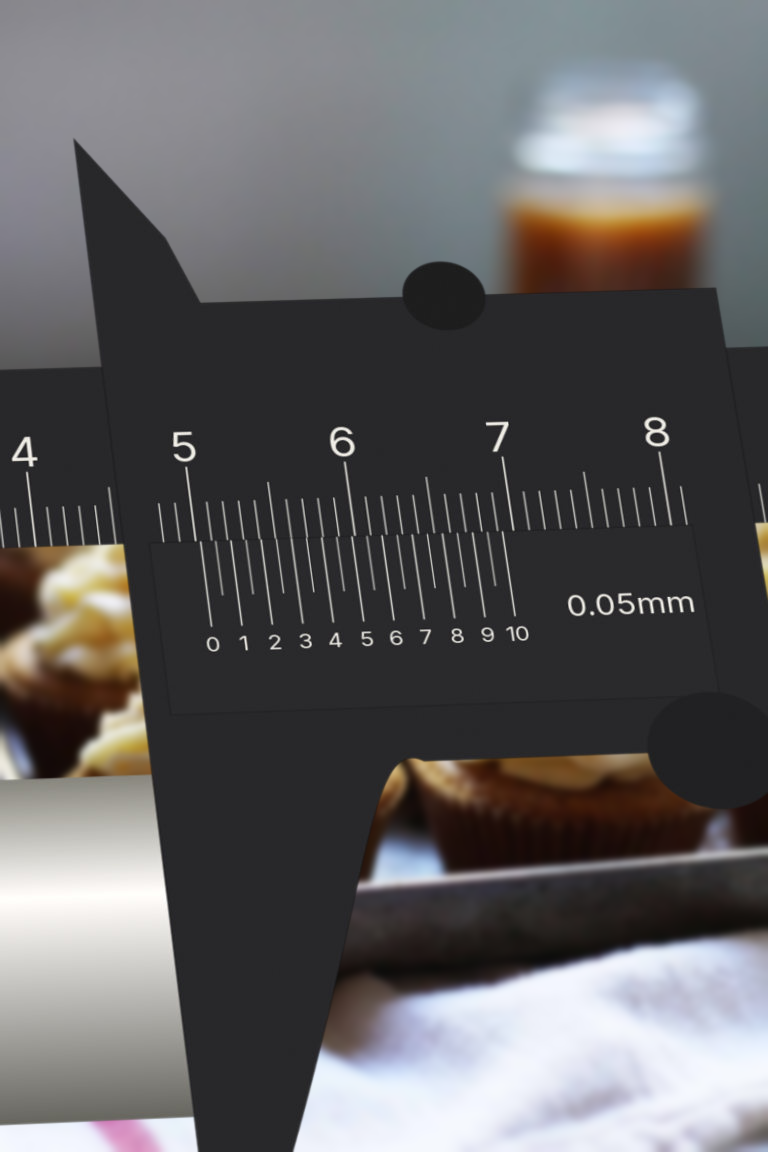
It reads **50.3** mm
